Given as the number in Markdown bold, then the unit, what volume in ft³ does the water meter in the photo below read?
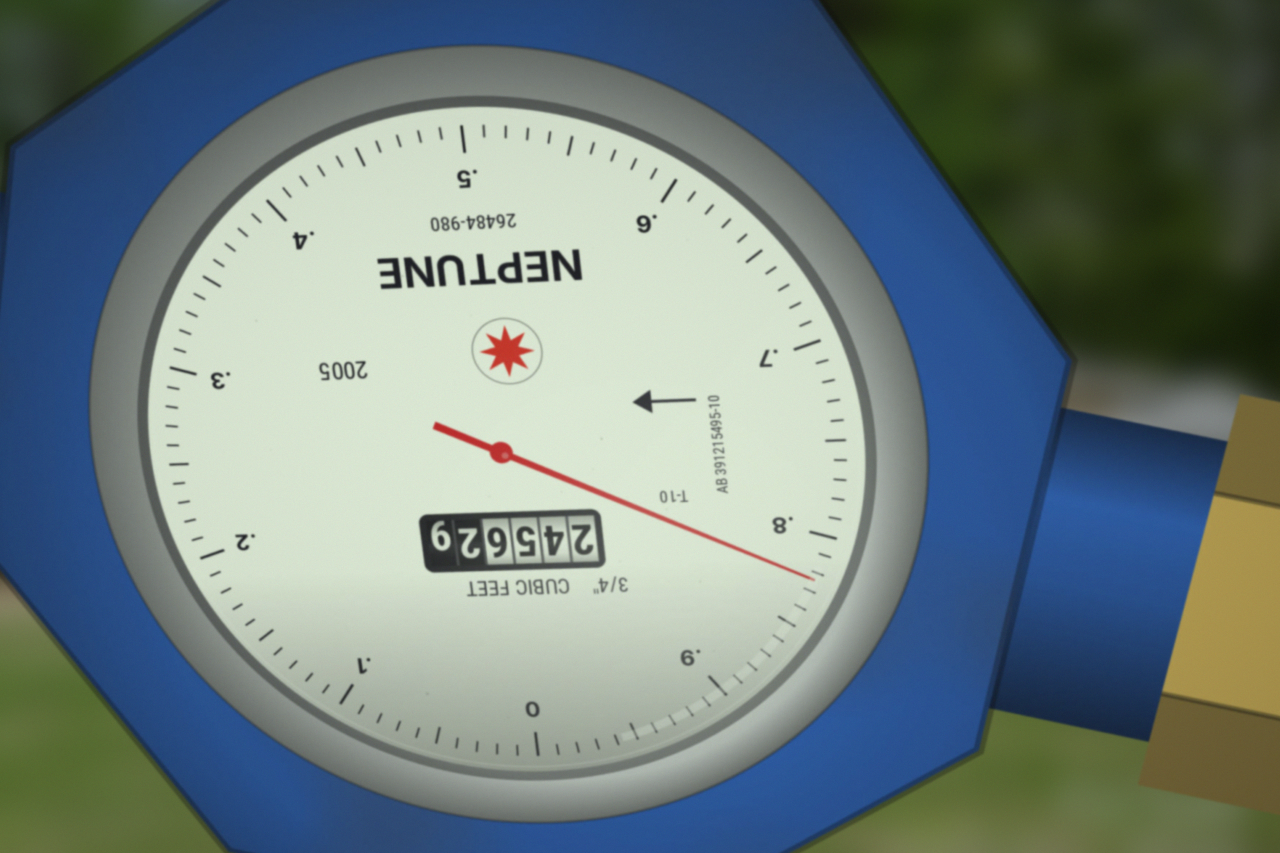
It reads **245628.82** ft³
